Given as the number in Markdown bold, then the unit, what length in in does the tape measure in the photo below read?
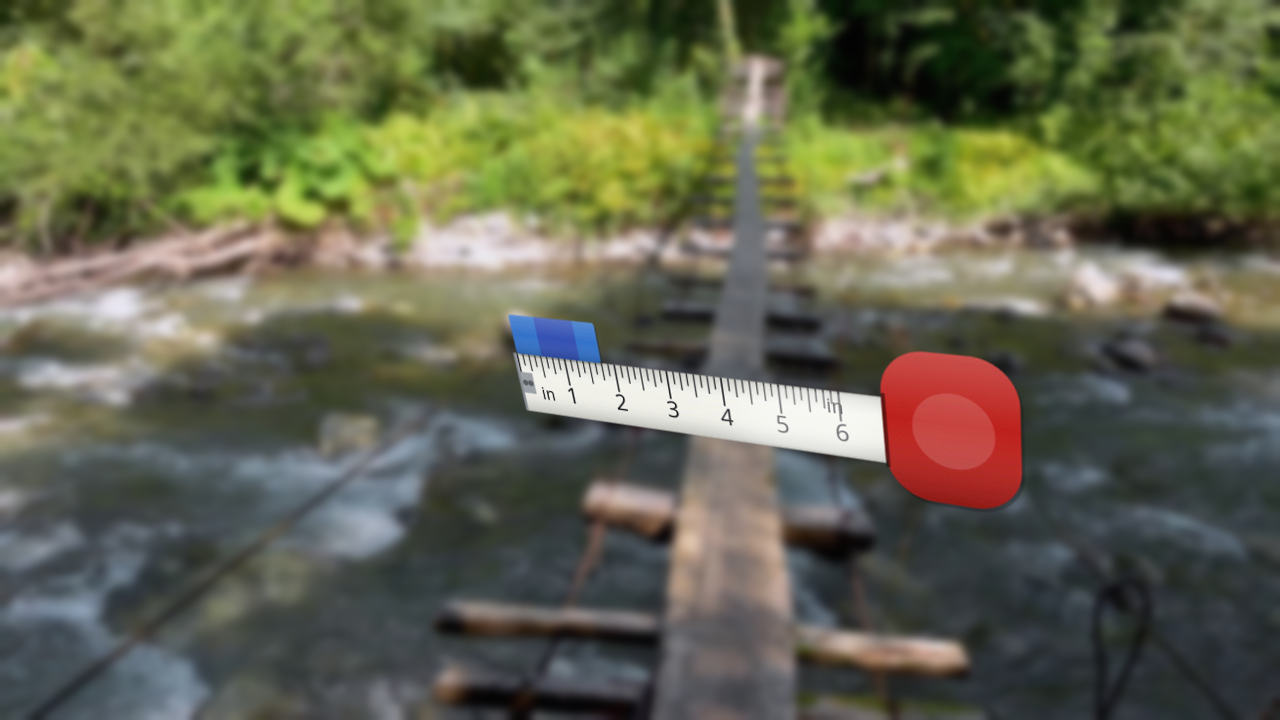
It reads **1.75** in
